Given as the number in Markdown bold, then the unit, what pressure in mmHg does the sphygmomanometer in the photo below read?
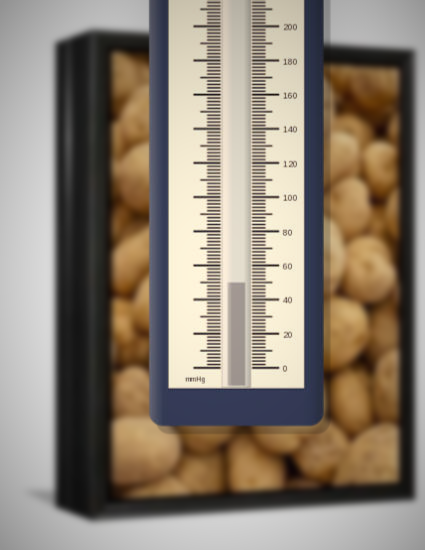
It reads **50** mmHg
